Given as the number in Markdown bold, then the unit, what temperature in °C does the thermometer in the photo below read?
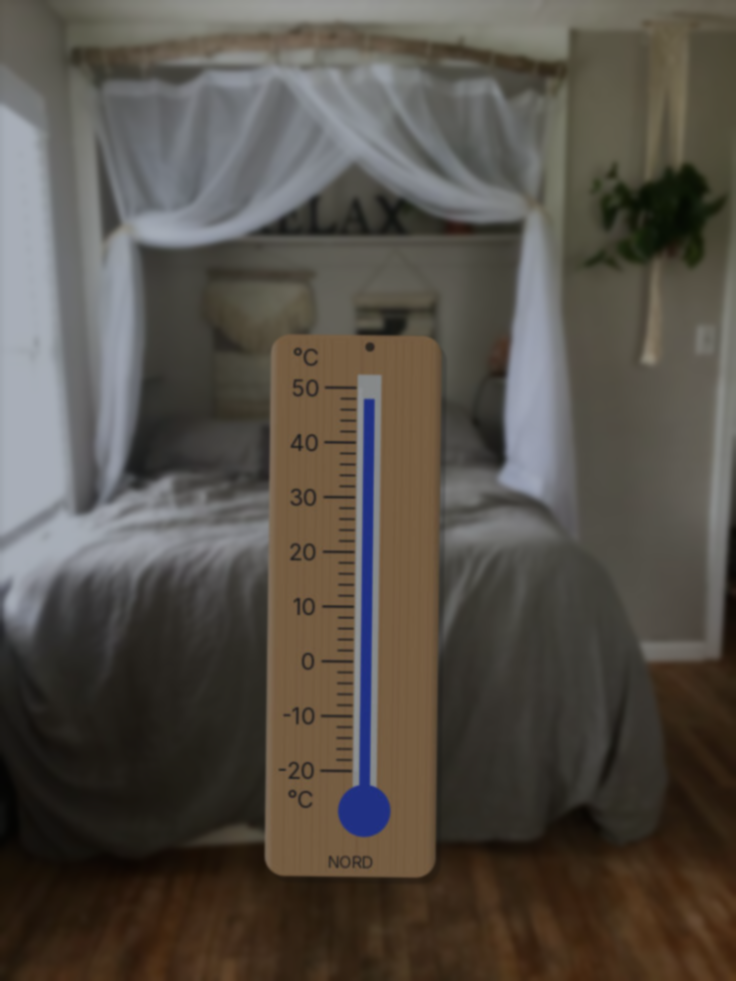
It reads **48** °C
